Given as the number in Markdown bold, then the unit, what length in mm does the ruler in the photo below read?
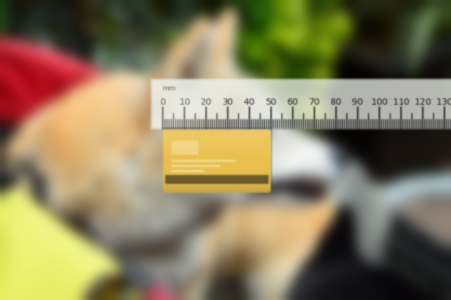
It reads **50** mm
